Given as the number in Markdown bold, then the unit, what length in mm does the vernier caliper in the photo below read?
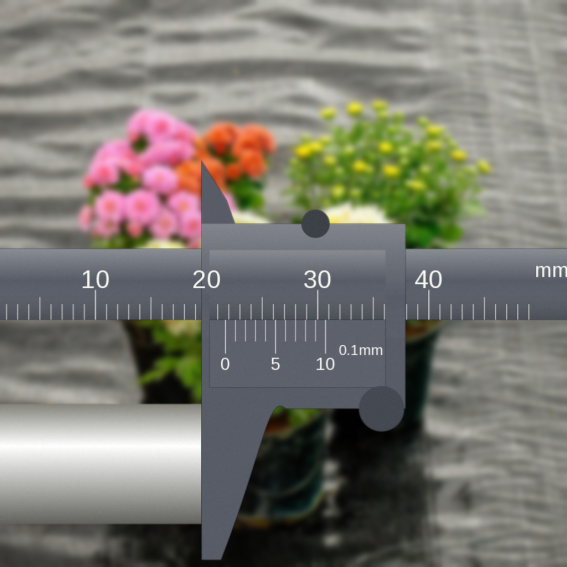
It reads **21.7** mm
